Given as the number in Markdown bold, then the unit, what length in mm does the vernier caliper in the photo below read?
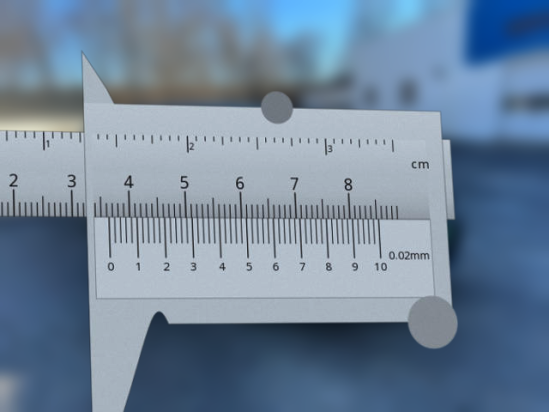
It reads **36.4** mm
